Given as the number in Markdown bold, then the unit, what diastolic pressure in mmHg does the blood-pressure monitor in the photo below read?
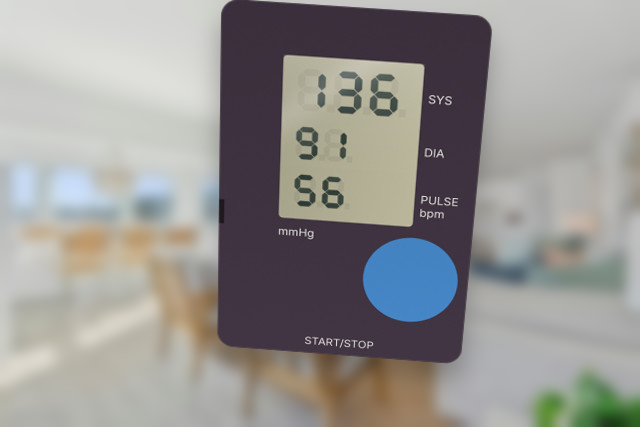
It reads **91** mmHg
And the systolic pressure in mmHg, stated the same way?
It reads **136** mmHg
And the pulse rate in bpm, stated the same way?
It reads **56** bpm
